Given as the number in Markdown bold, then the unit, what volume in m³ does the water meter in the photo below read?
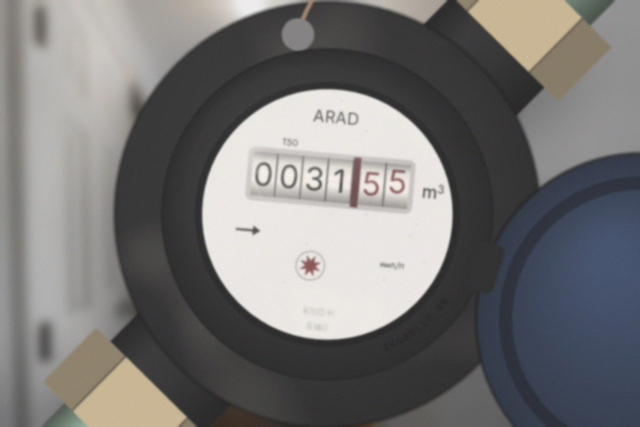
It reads **31.55** m³
